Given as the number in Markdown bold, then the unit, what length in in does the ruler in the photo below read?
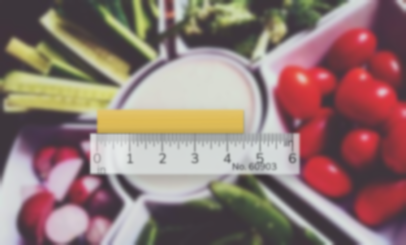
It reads **4.5** in
